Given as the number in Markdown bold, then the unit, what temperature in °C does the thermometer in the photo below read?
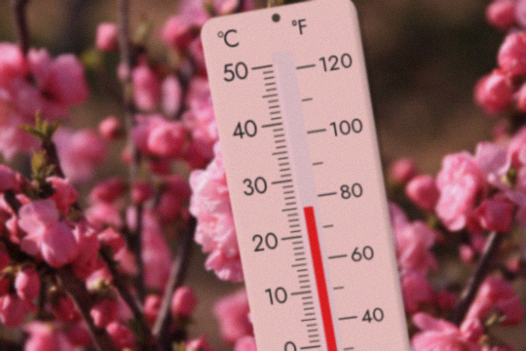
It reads **25** °C
